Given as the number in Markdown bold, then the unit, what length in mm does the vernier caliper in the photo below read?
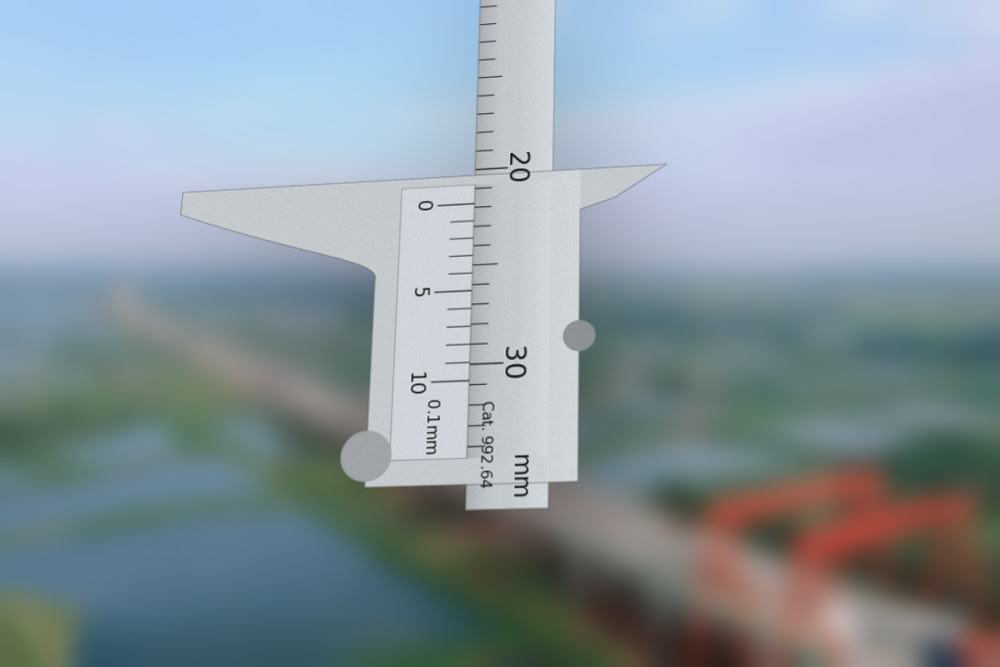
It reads **21.8** mm
